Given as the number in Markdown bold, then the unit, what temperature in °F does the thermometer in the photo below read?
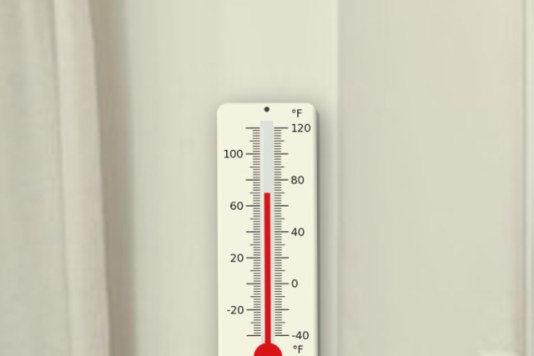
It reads **70** °F
